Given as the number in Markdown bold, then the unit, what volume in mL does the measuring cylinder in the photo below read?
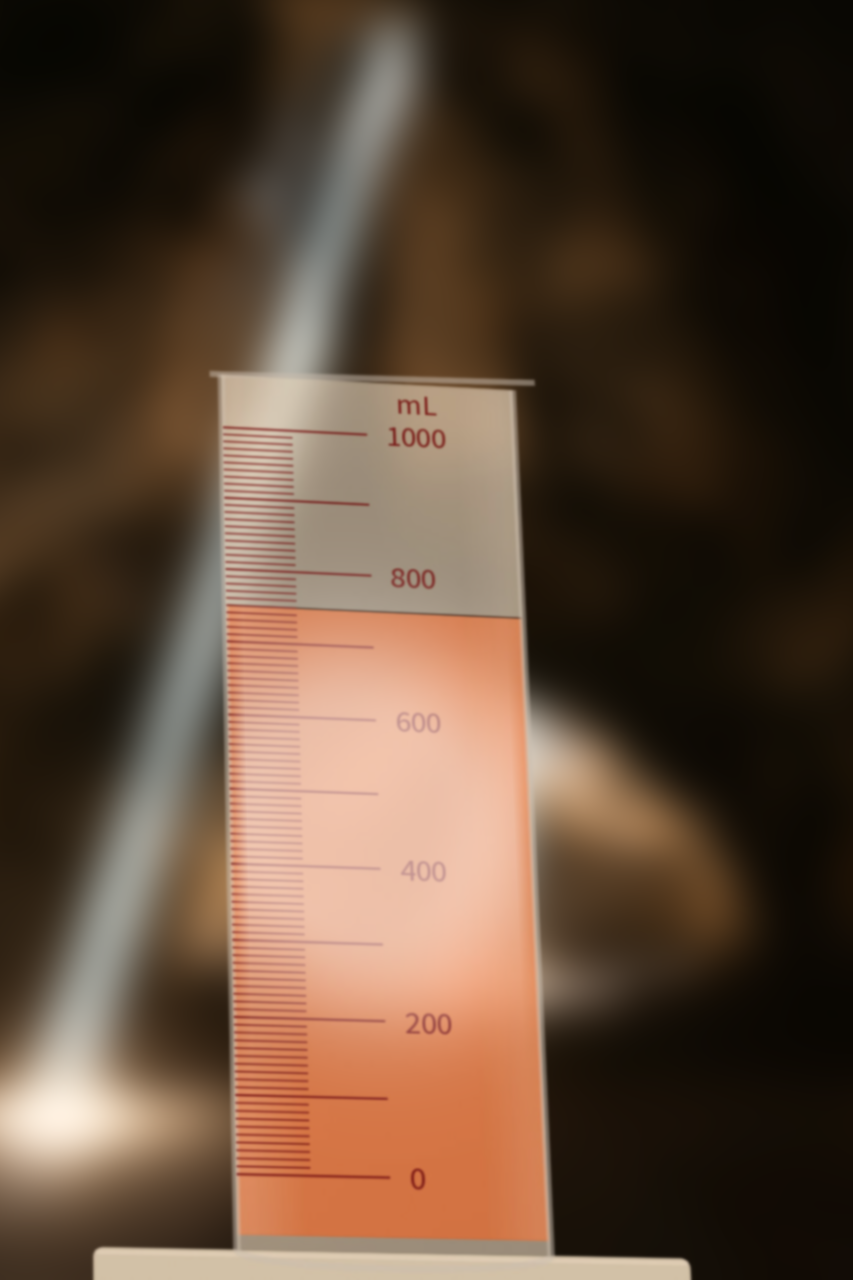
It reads **750** mL
